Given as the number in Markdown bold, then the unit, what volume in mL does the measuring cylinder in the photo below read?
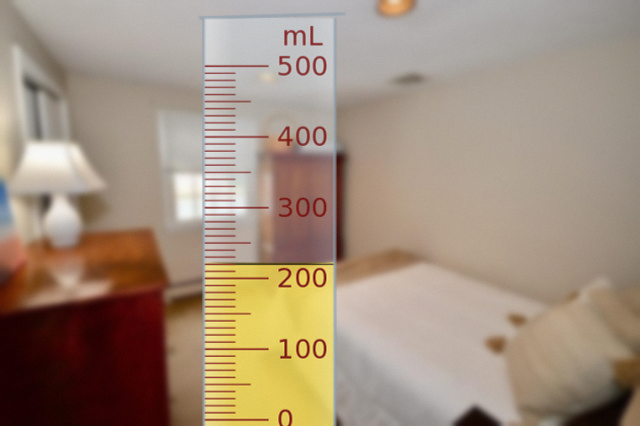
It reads **220** mL
